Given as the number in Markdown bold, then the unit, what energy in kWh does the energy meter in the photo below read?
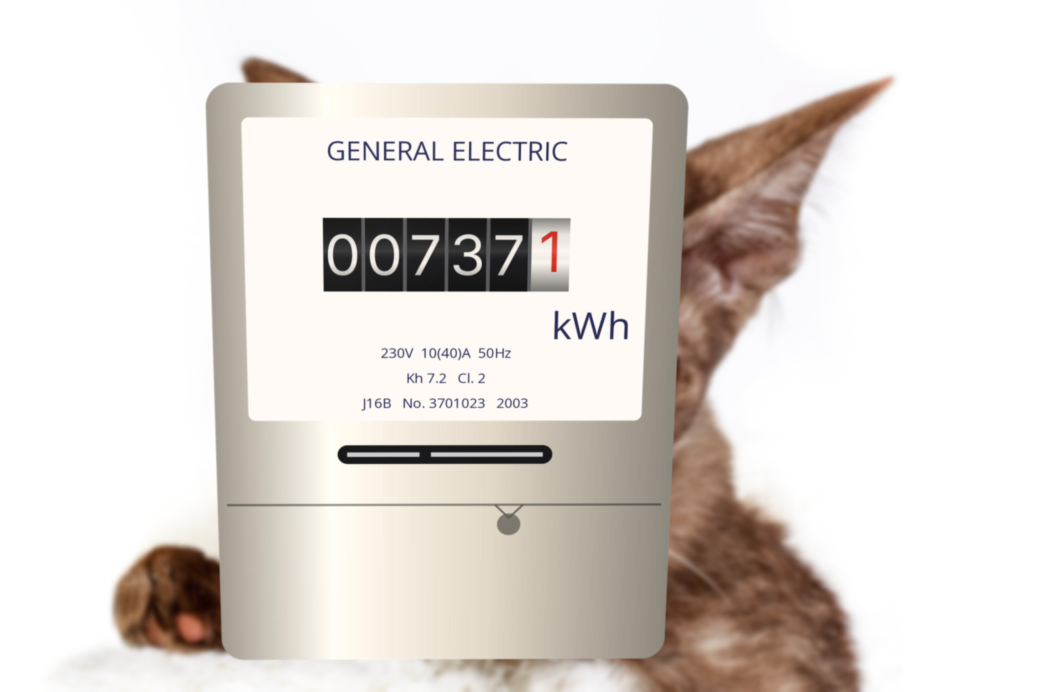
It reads **737.1** kWh
